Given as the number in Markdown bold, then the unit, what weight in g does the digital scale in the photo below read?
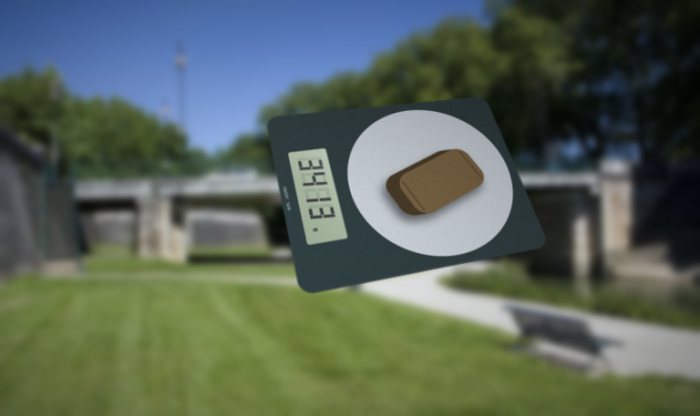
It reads **3413** g
